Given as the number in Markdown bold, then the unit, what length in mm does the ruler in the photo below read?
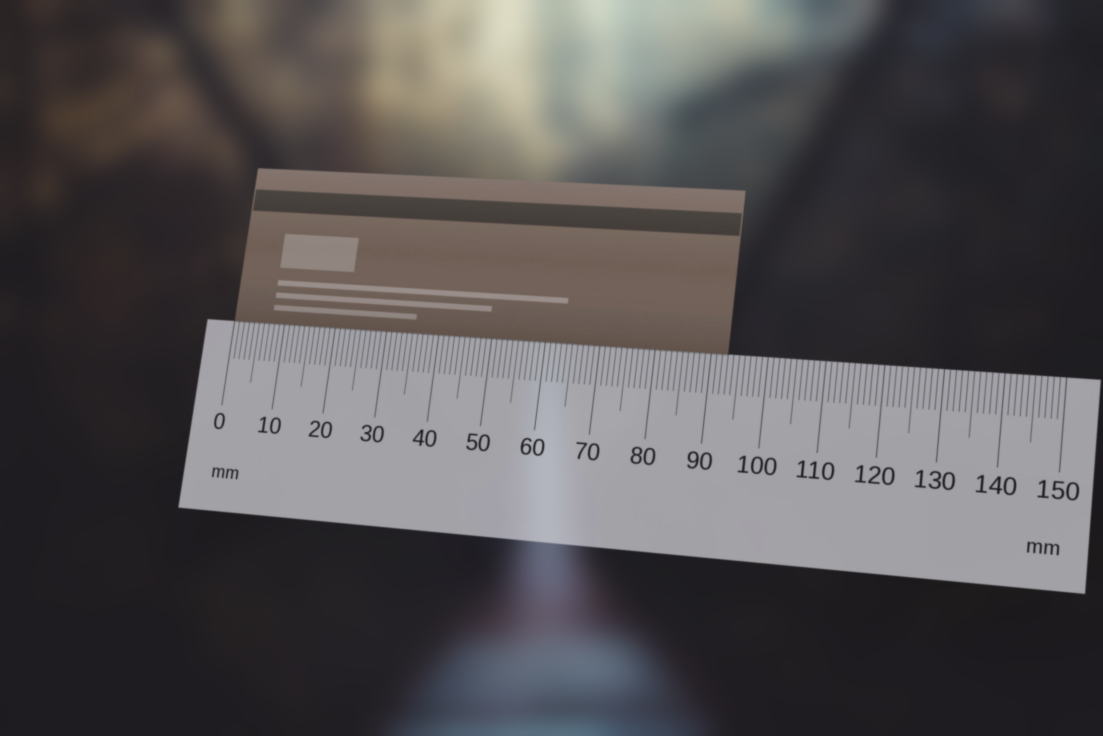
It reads **93** mm
